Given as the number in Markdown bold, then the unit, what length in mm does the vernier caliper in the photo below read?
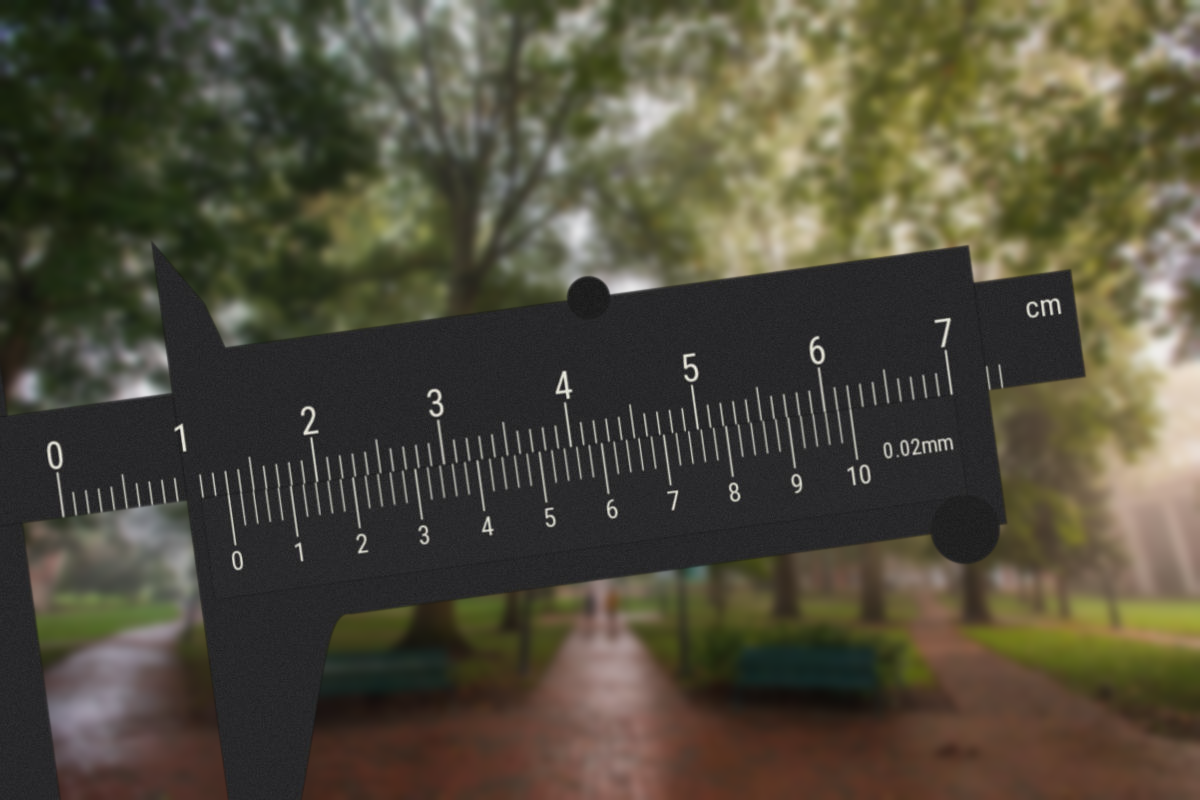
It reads **13.0** mm
